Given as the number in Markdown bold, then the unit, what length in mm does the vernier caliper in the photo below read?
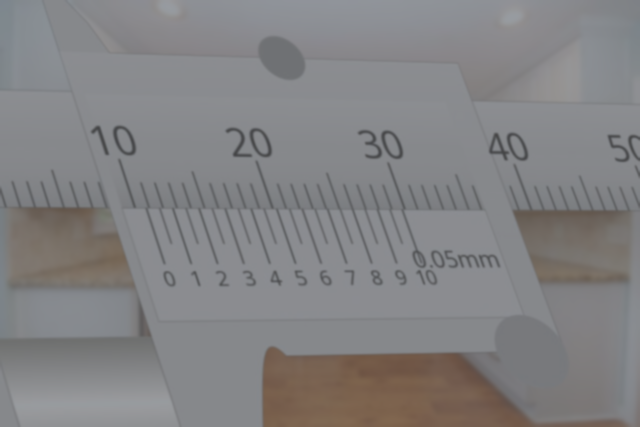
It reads **10.8** mm
